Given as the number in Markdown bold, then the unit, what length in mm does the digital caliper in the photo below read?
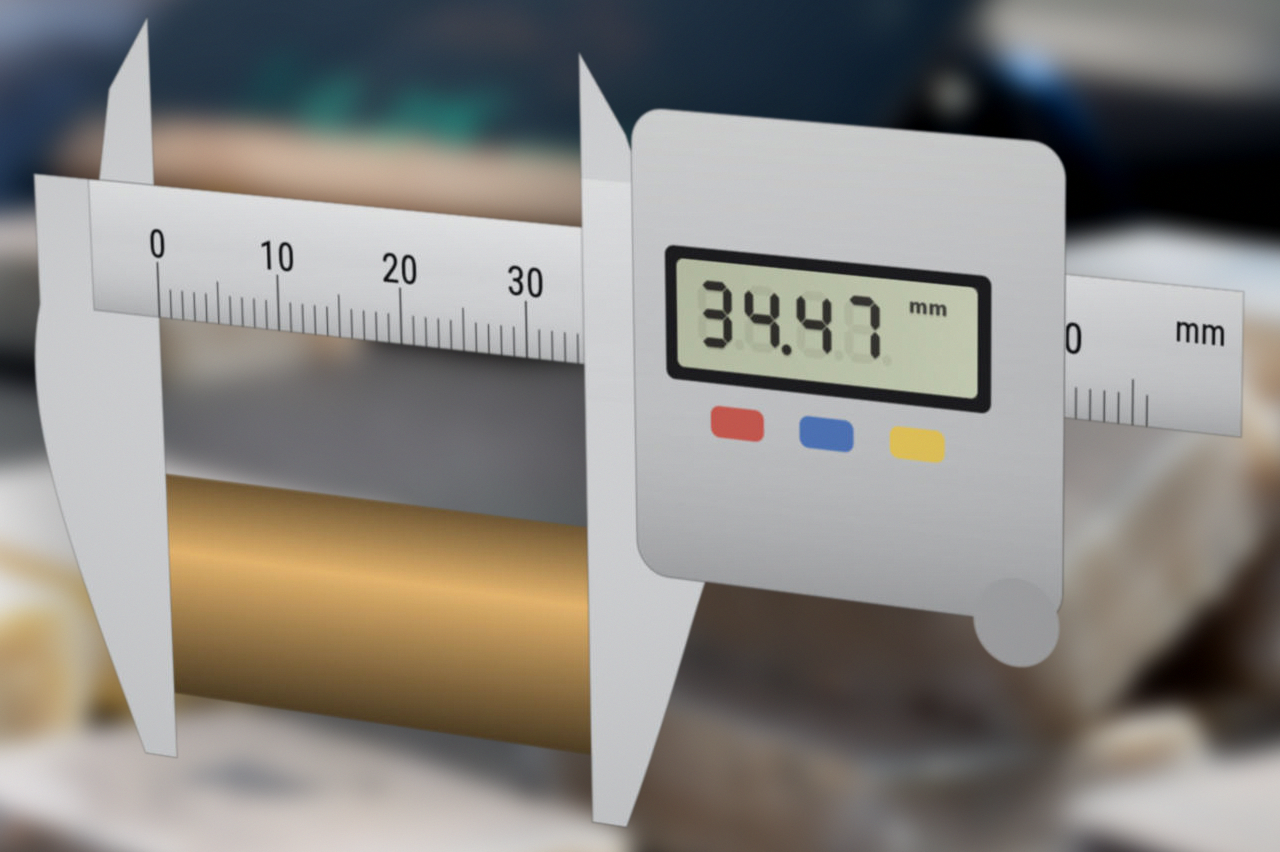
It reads **34.47** mm
